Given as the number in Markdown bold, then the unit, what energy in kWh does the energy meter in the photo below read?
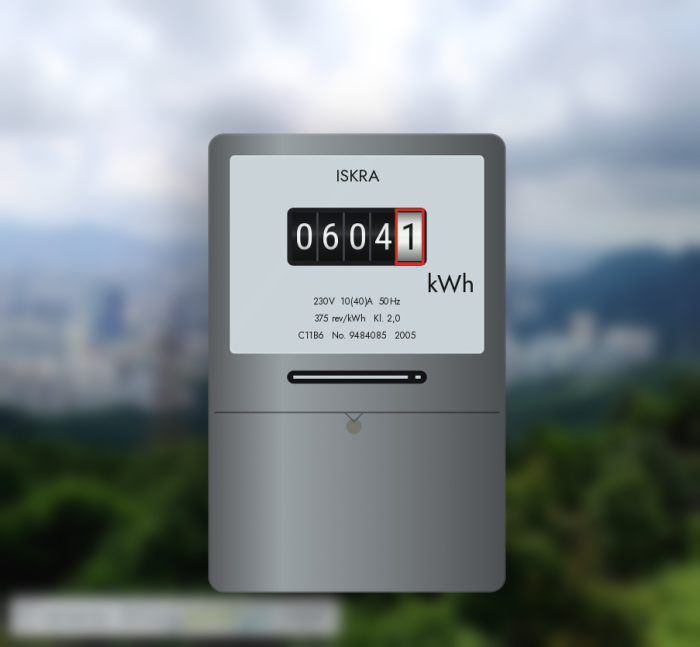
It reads **604.1** kWh
